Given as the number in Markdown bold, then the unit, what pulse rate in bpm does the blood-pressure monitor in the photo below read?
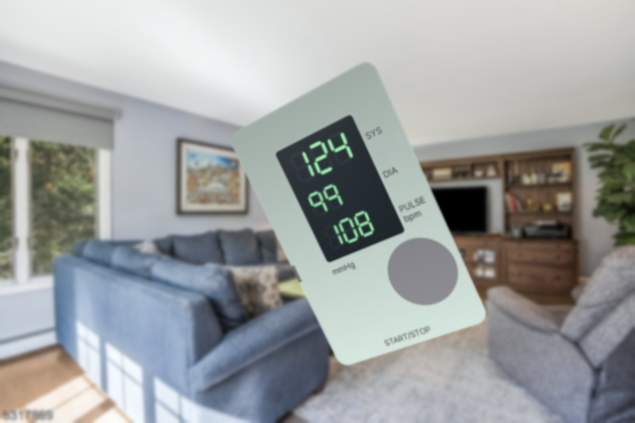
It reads **108** bpm
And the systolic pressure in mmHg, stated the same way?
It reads **124** mmHg
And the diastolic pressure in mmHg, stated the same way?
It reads **99** mmHg
